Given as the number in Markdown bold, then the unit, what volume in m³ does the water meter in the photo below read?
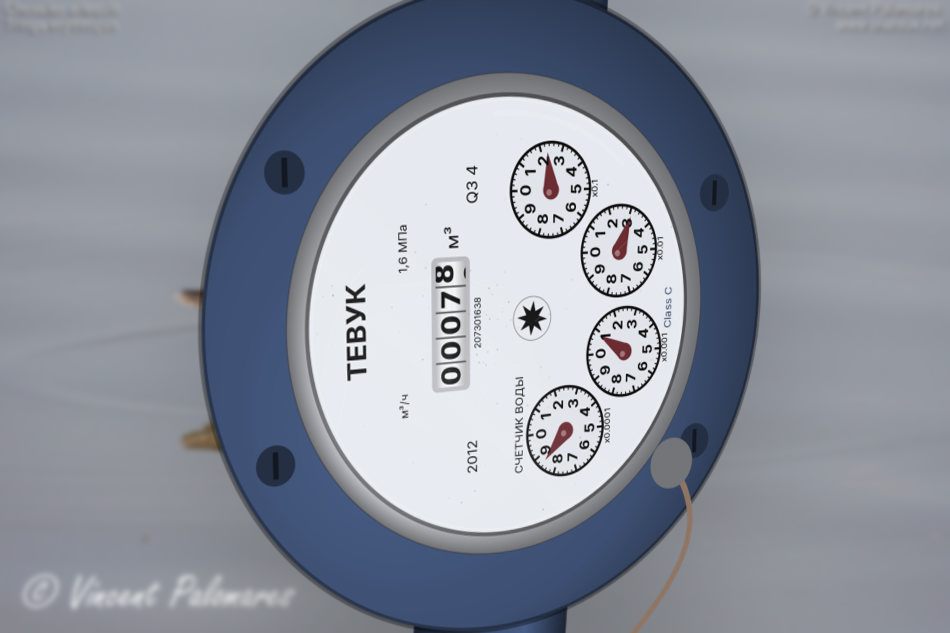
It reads **78.2308** m³
